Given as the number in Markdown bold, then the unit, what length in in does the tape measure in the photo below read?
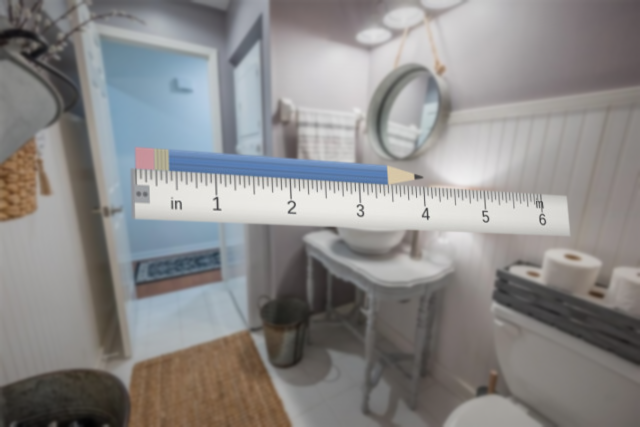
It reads **4** in
